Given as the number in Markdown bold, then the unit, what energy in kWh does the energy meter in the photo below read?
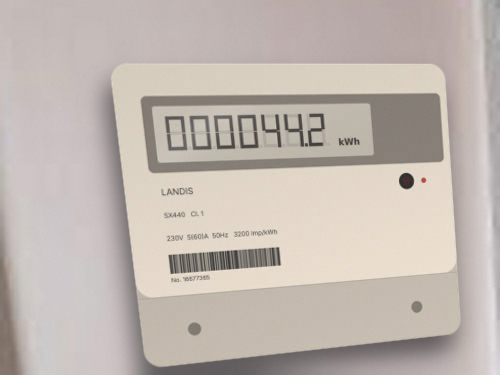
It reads **44.2** kWh
